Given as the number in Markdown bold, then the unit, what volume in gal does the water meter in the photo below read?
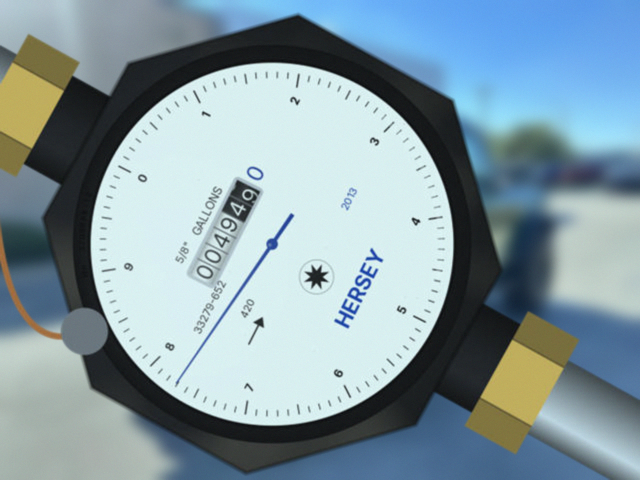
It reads **49487.7** gal
